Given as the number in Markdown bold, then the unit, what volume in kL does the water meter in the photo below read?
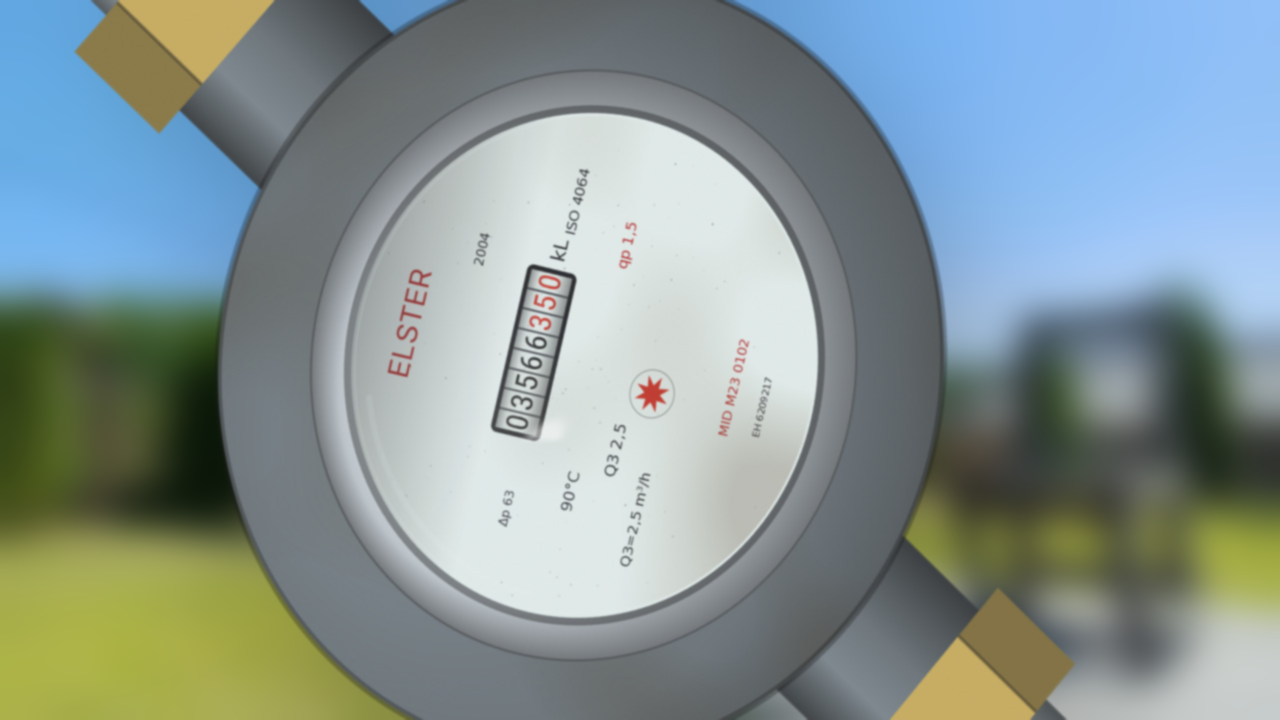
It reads **3566.350** kL
